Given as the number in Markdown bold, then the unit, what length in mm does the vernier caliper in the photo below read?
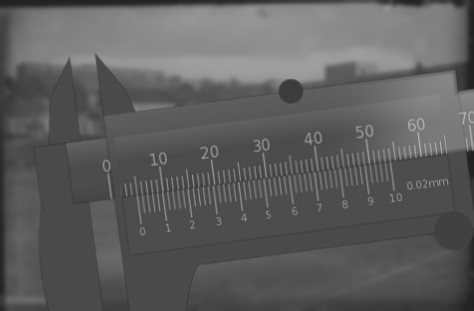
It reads **5.0** mm
